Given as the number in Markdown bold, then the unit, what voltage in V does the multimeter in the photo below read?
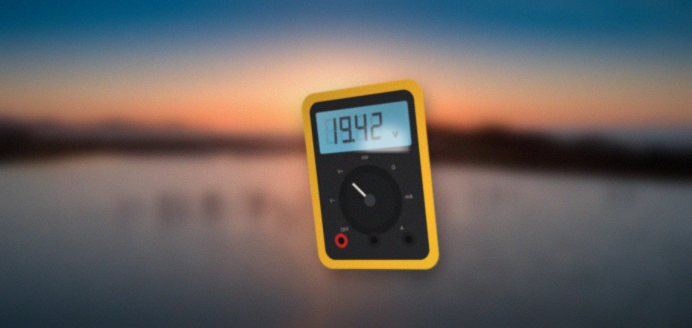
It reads **19.42** V
